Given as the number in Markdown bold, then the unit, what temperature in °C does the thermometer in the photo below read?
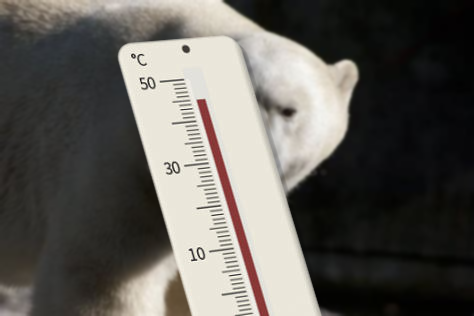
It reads **45** °C
